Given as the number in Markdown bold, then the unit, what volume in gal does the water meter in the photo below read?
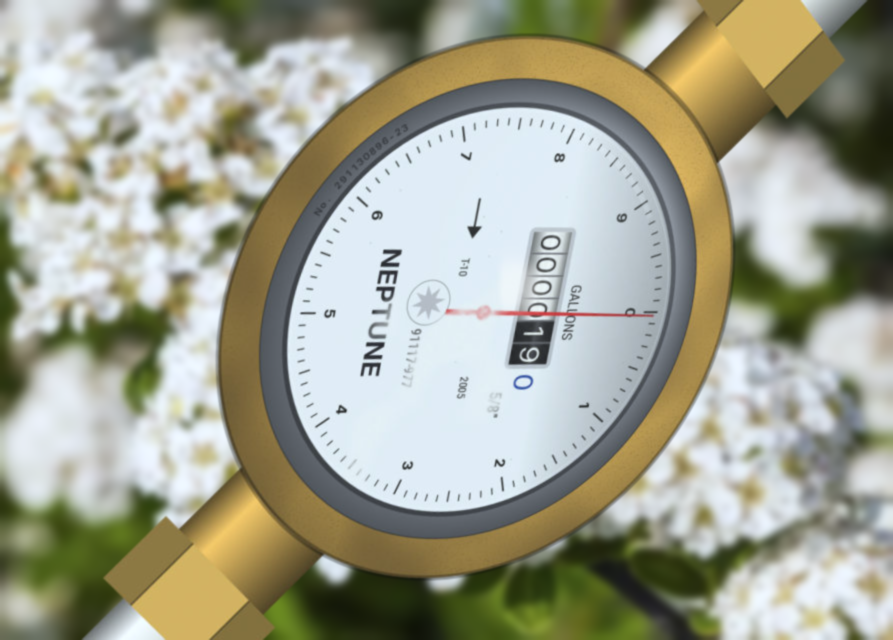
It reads **190.0** gal
